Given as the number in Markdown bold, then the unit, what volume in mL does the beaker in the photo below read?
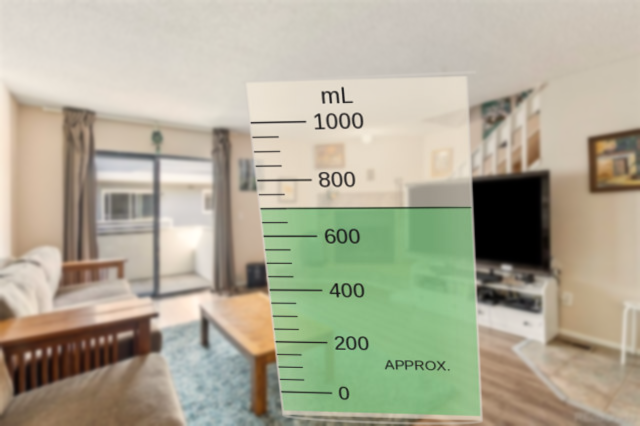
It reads **700** mL
